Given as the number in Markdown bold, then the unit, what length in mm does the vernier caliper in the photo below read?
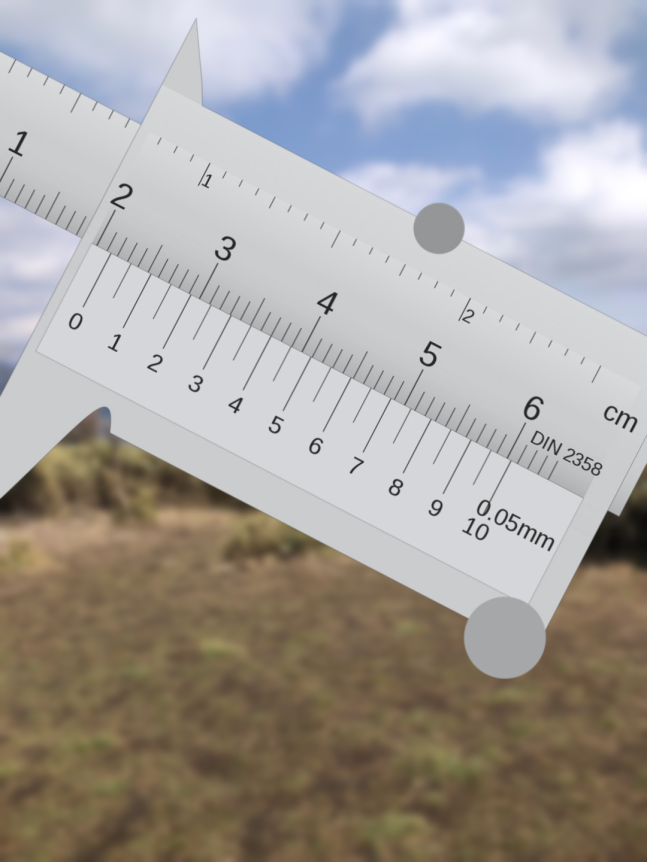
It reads **21.4** mm
